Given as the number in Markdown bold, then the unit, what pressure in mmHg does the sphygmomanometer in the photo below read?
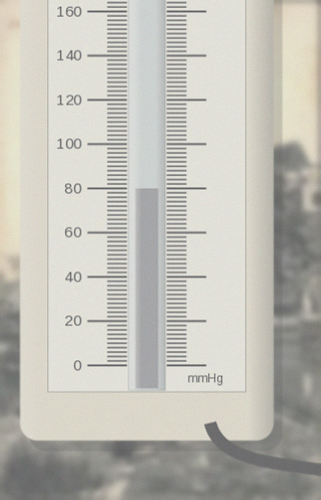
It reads **80** mmHg
